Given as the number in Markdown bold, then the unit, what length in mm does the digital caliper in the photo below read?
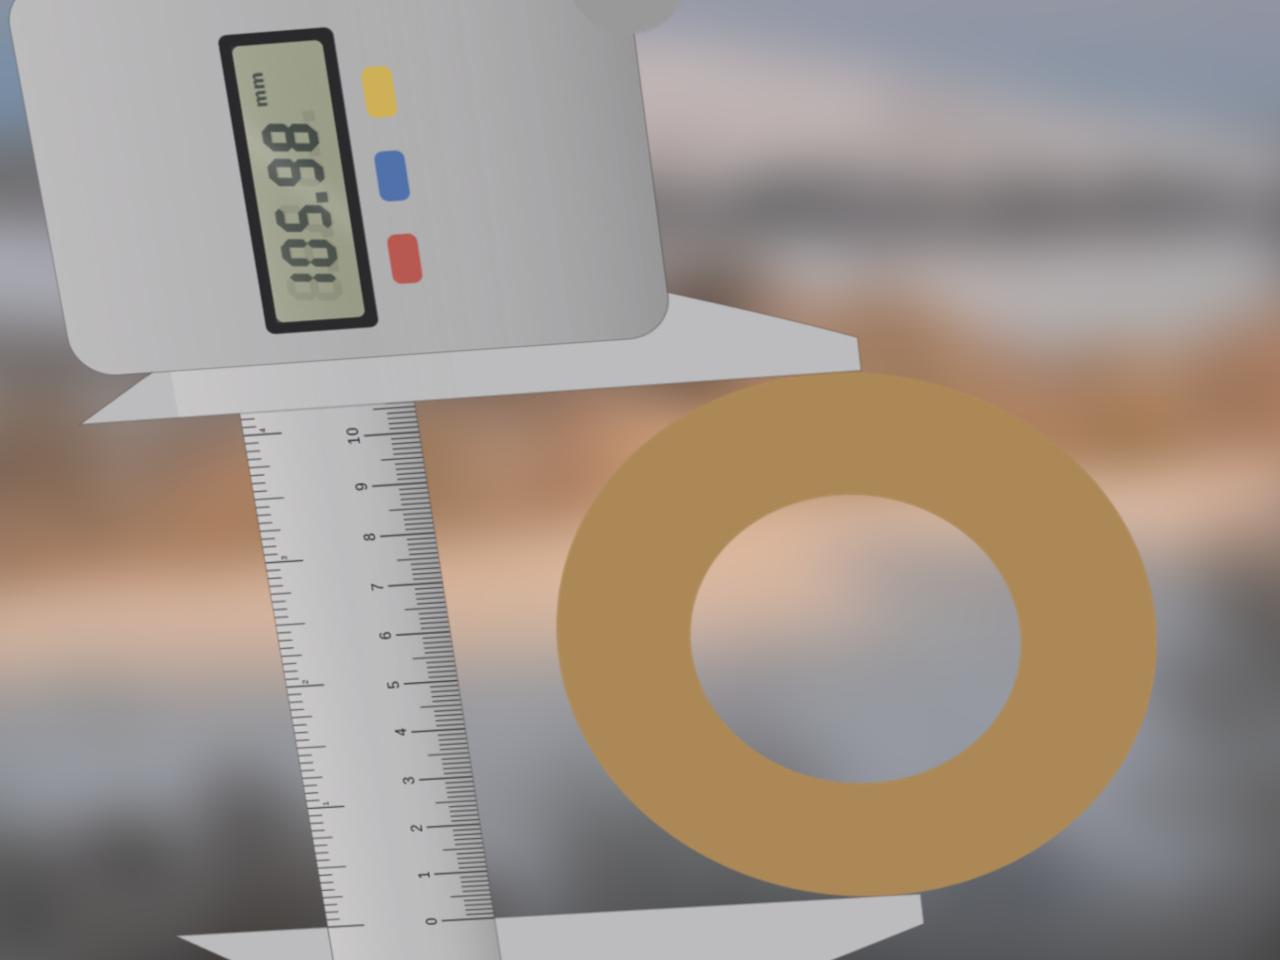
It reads **105.98** mm
